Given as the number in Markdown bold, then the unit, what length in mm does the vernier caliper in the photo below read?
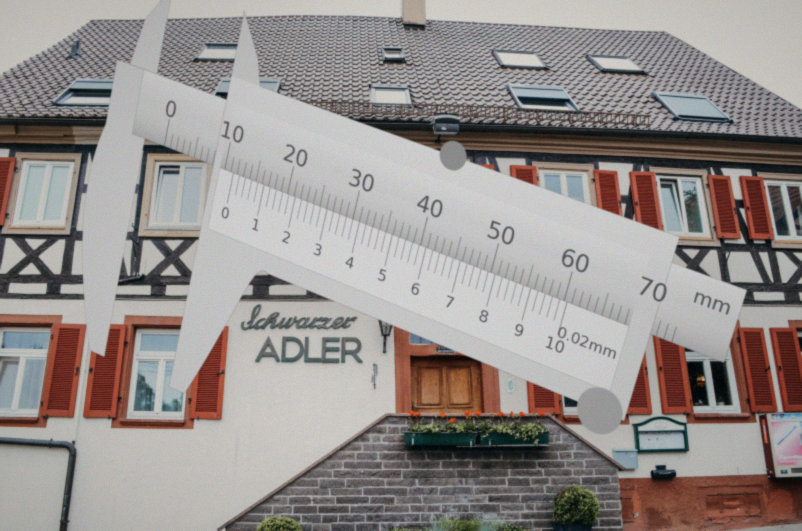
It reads **11.4** mm
